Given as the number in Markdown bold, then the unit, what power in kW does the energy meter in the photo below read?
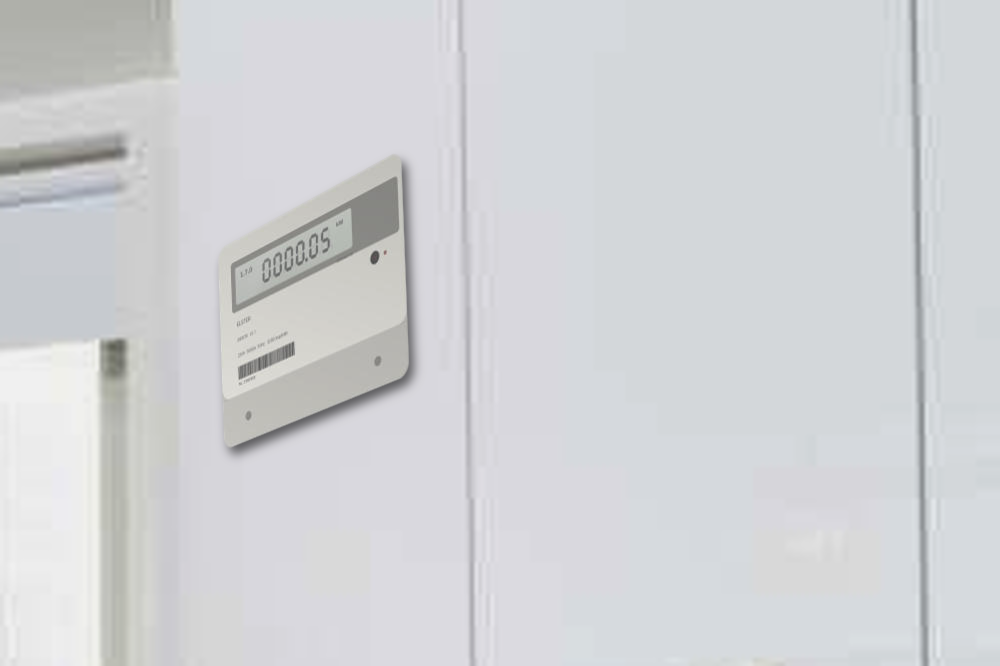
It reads **0.05** kW
